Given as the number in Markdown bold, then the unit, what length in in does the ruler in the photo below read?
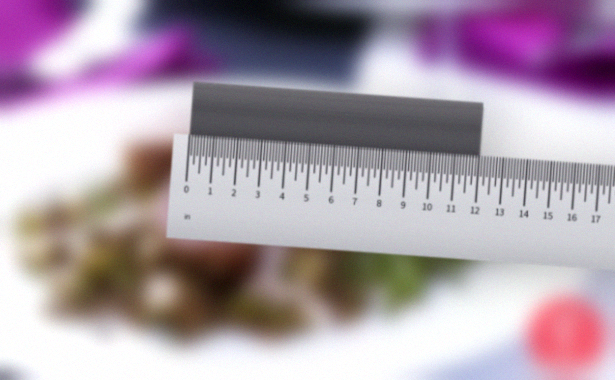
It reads **12** in
